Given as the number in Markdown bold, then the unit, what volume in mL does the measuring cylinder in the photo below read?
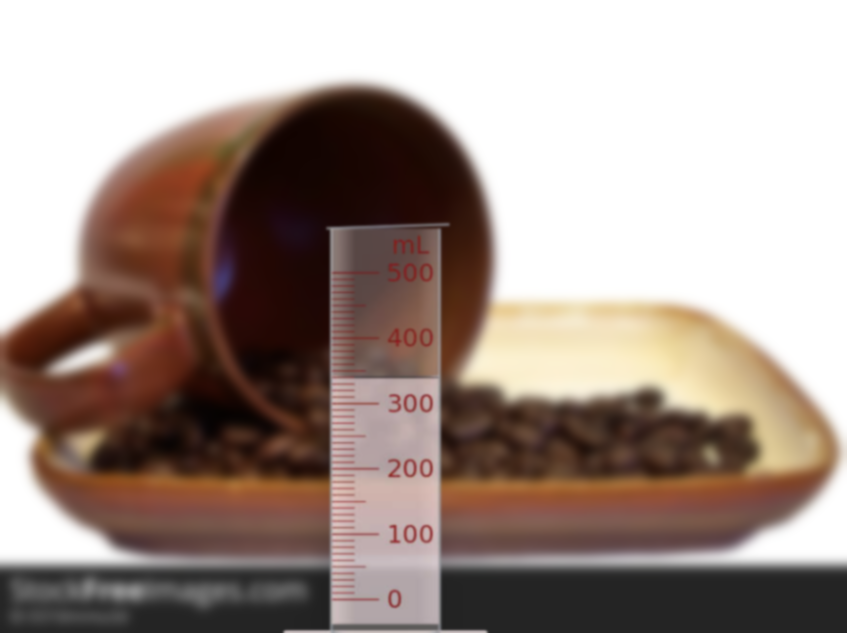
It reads **340** mL
